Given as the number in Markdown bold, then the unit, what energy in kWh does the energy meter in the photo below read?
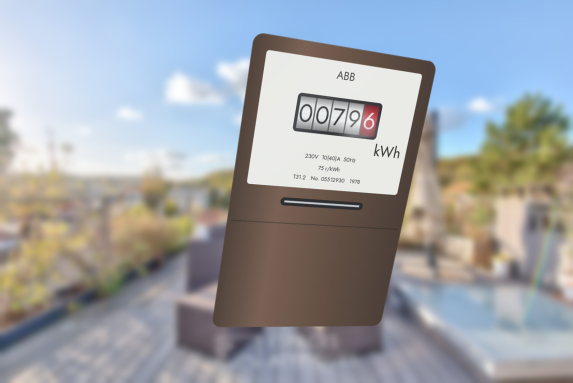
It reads **79.6** kWh
